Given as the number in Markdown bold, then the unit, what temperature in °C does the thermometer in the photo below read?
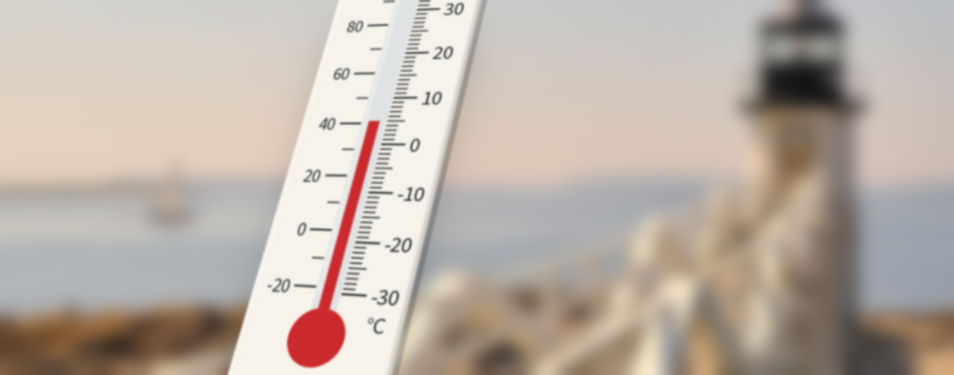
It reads **5** °C
